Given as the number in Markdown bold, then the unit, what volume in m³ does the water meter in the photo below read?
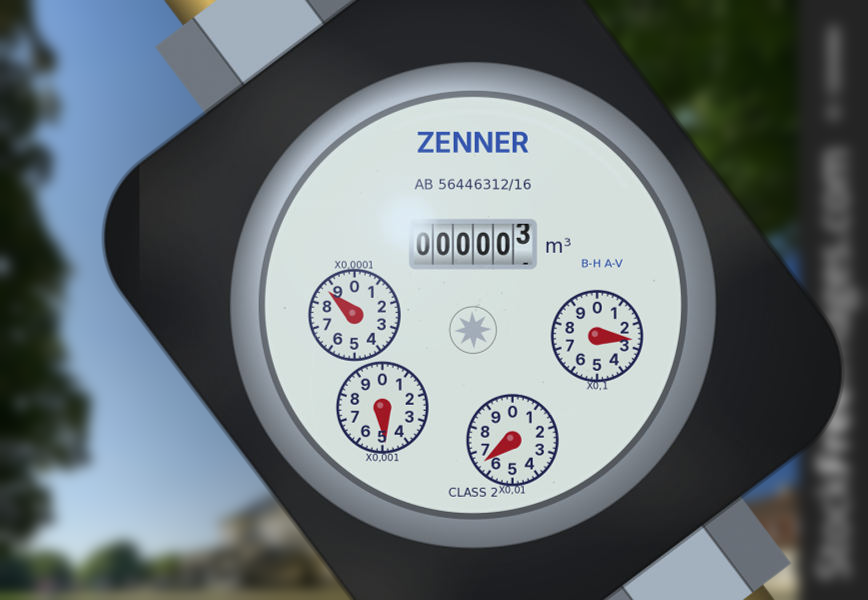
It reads **3.2648** m³
